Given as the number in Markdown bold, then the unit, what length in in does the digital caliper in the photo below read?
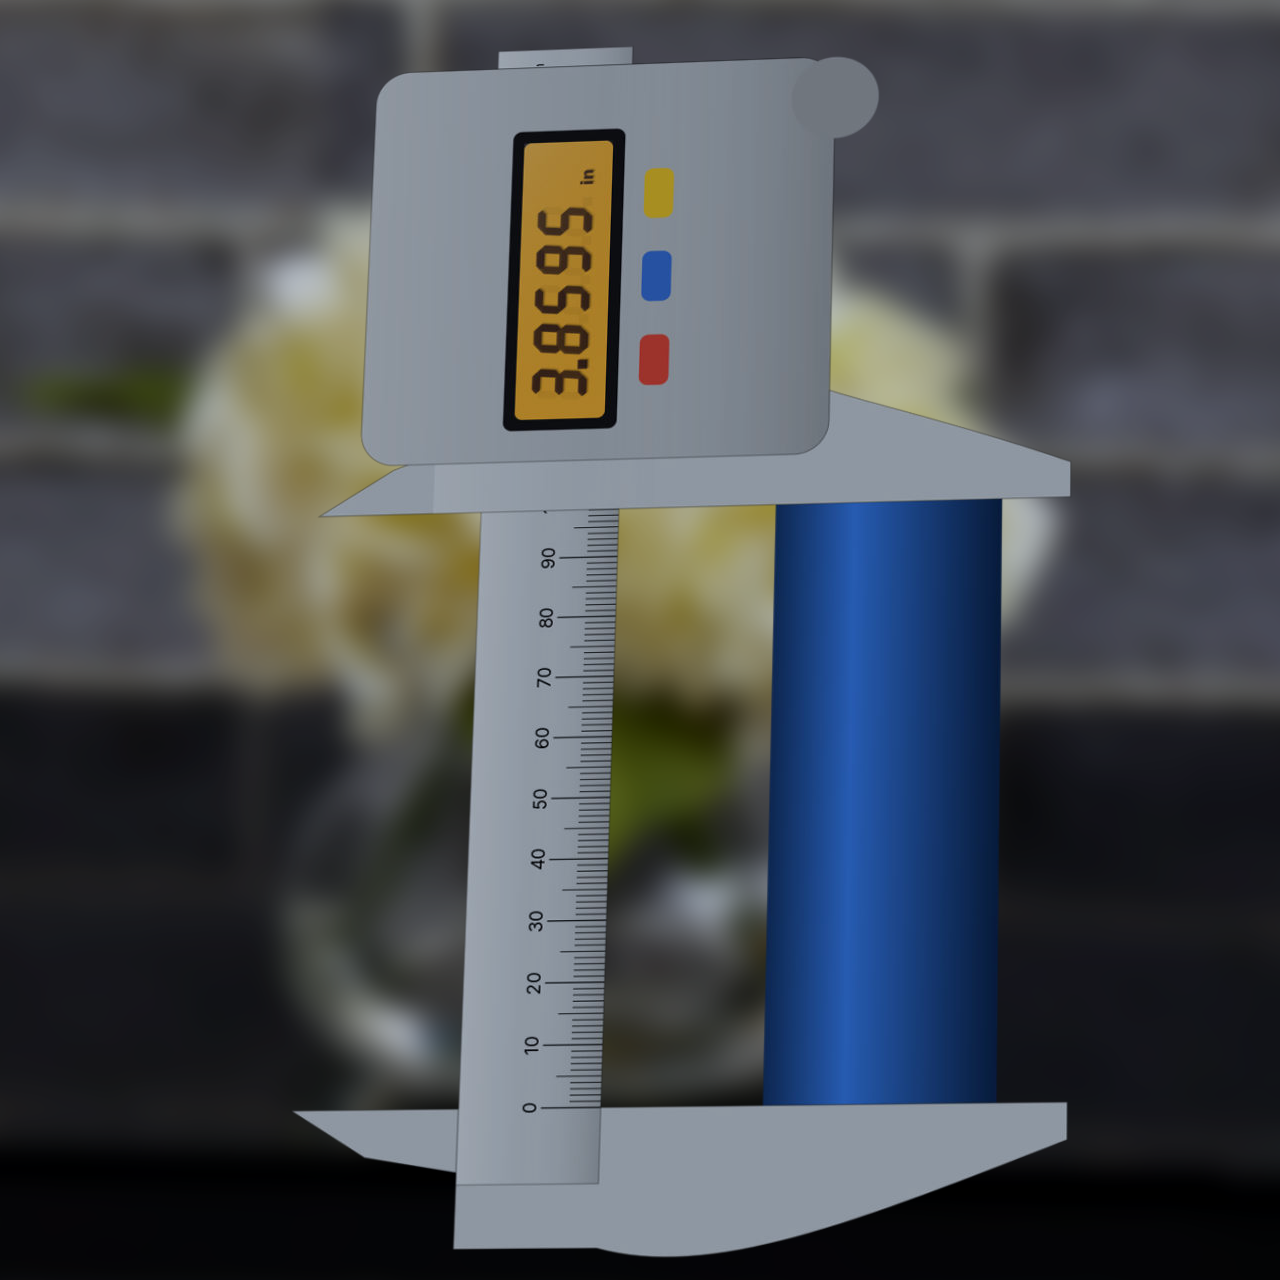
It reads **3.8595** in
